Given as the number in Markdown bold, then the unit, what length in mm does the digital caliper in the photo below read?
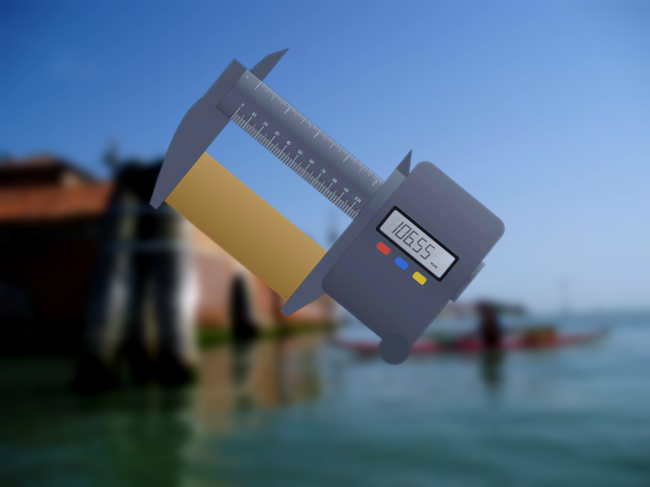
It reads **106.55** mm
